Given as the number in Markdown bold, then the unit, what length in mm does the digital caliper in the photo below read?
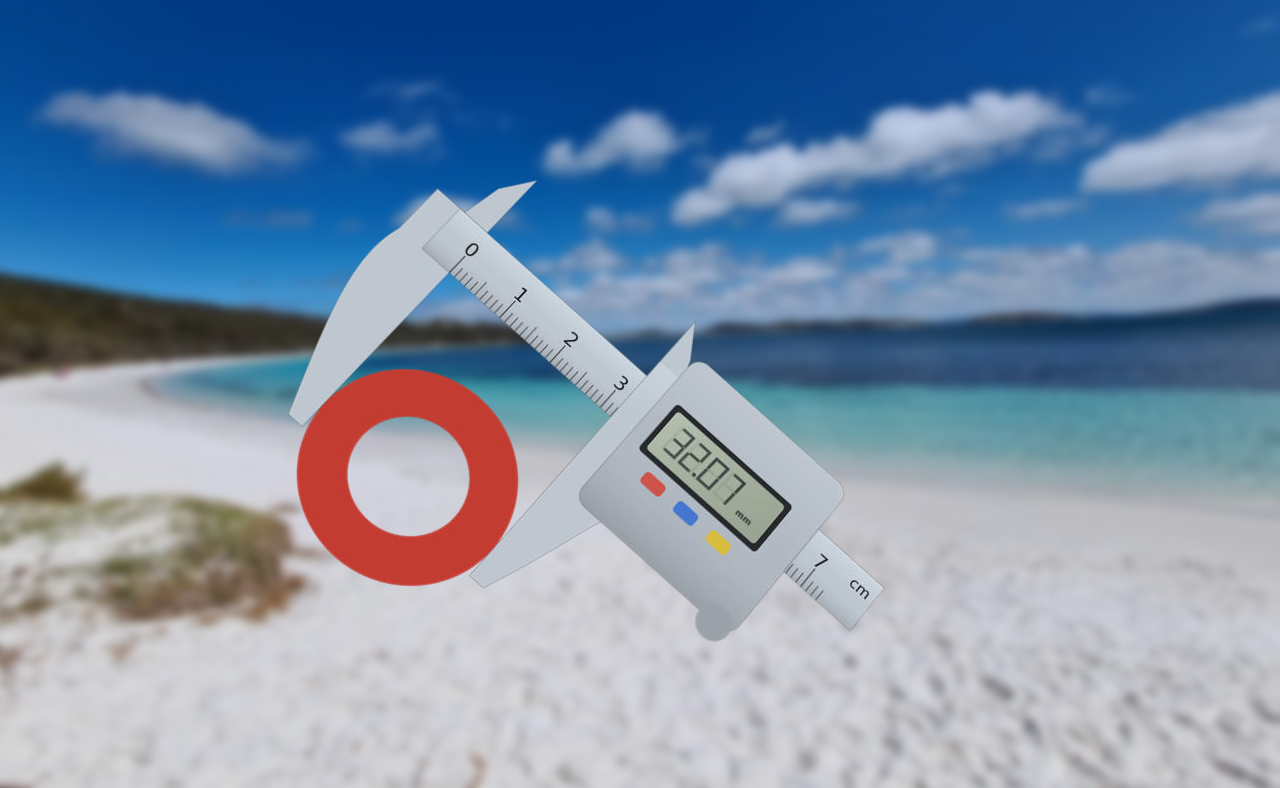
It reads **32.07** mm
